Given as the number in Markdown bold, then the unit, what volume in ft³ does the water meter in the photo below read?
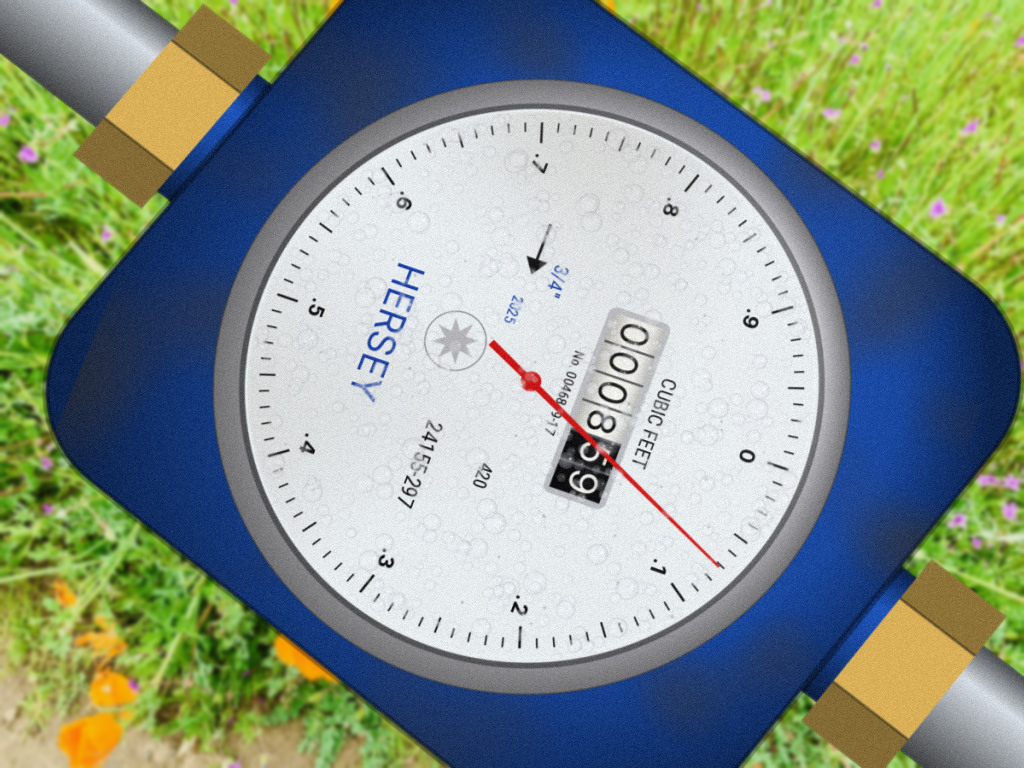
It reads **859.07** ft³
